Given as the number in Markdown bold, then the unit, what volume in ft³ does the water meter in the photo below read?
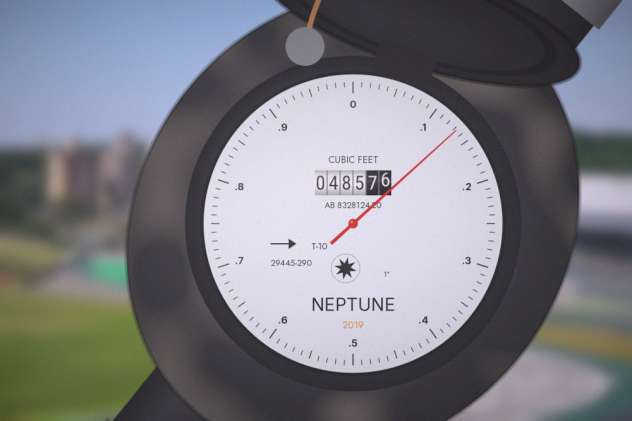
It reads **48576.13** ft³
